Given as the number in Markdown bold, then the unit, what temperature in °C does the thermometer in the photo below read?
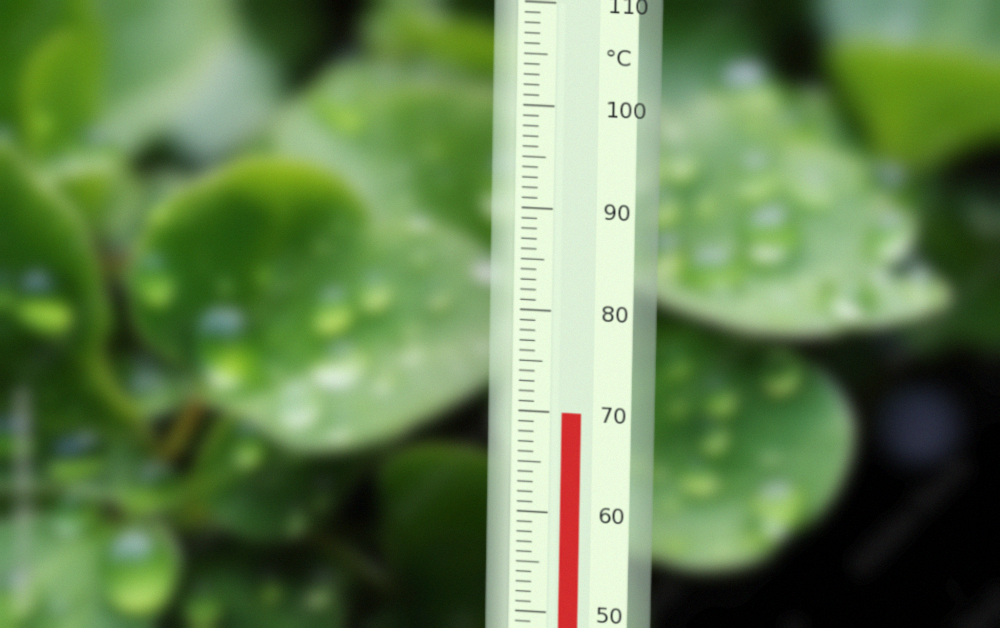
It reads **70** °C
